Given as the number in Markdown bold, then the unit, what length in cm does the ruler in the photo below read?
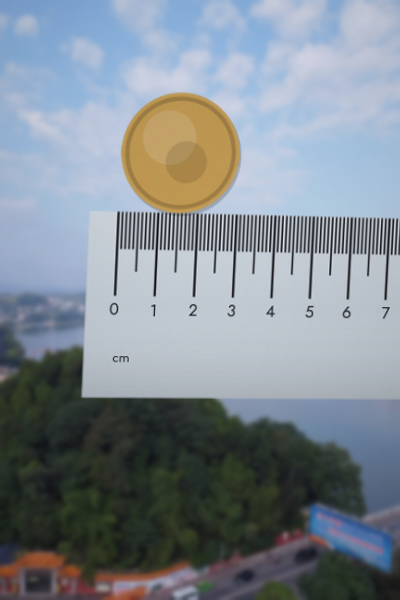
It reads **3** cm
